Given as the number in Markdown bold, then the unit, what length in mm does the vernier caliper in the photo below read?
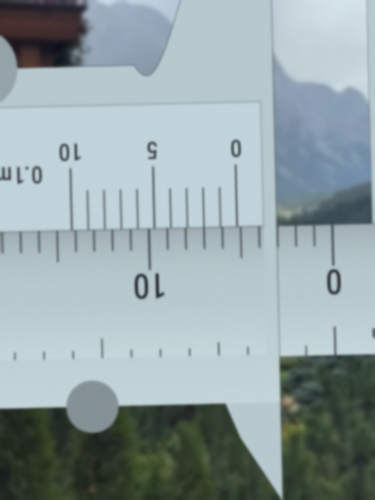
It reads **5.2** mm
